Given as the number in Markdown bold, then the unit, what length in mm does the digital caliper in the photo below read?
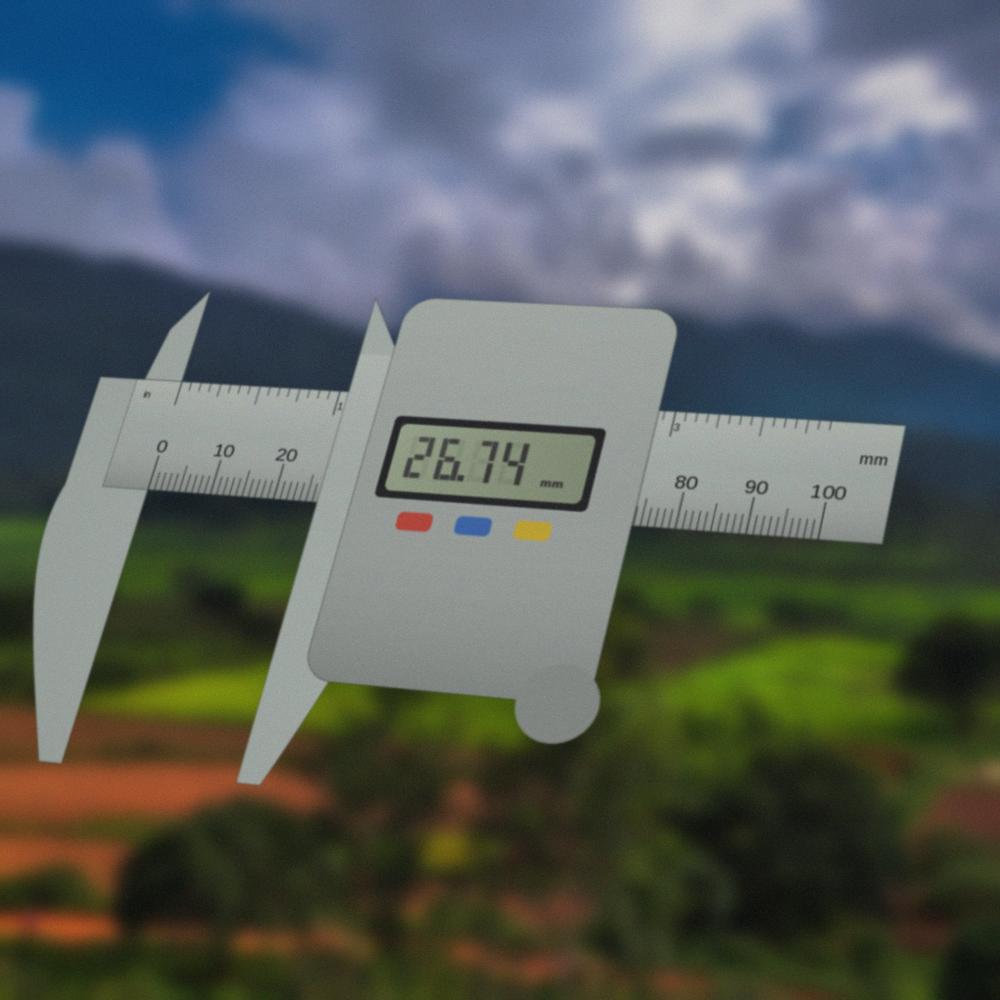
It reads **26.74** mm
